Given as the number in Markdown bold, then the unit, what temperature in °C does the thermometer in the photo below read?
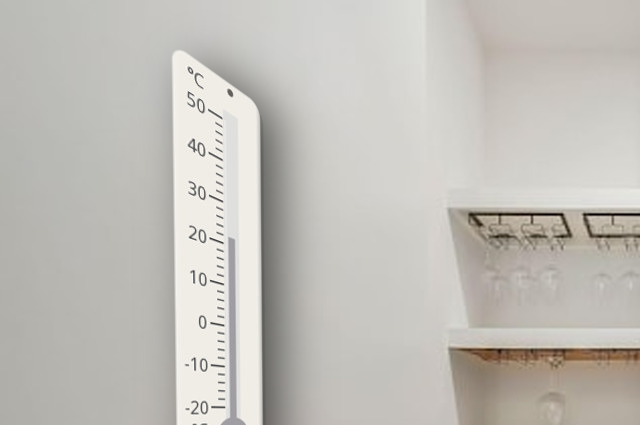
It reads **22** °C
